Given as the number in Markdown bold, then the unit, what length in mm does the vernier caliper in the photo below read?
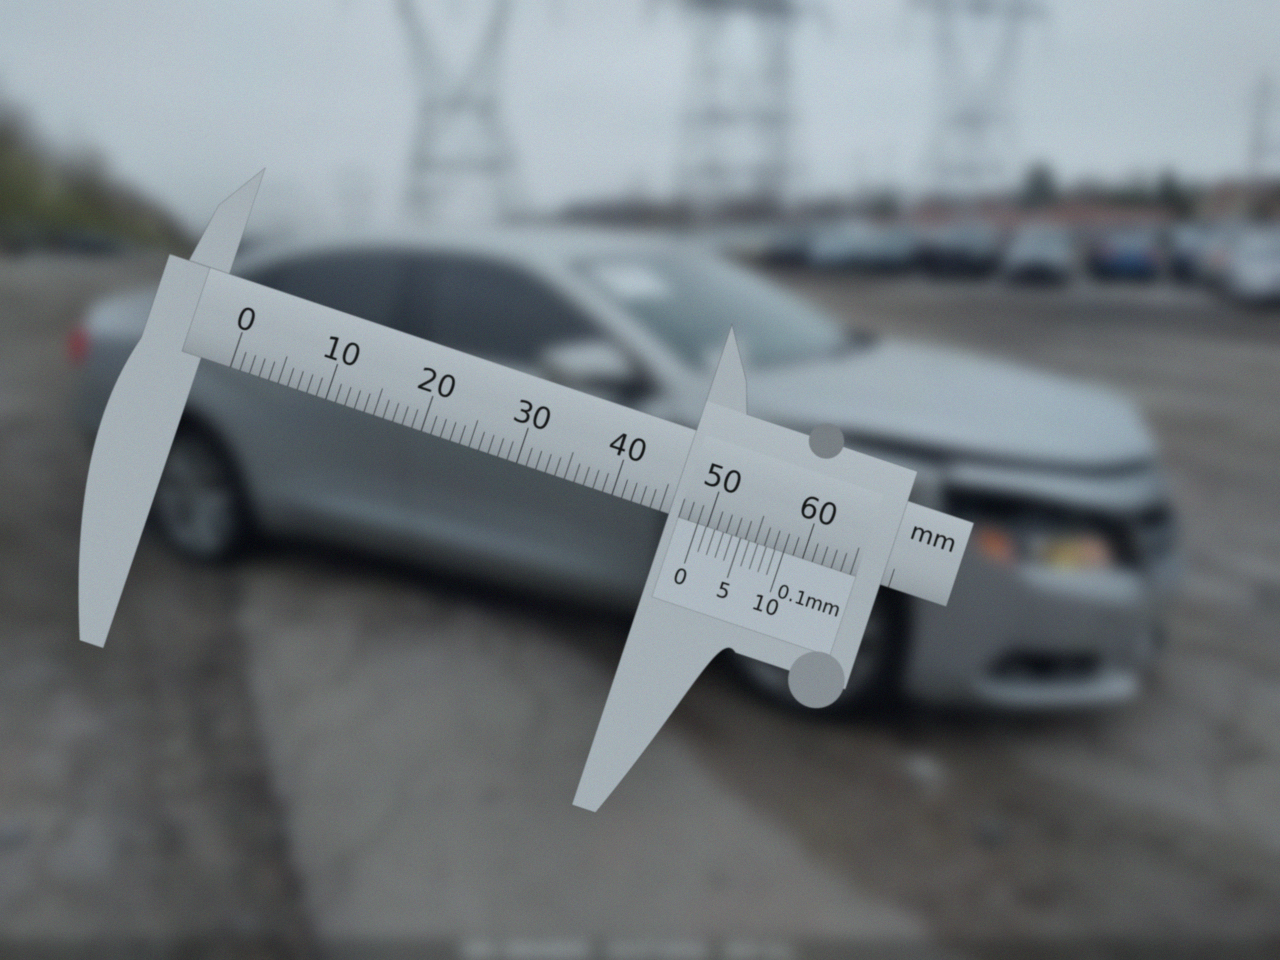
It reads **49.0** mm
